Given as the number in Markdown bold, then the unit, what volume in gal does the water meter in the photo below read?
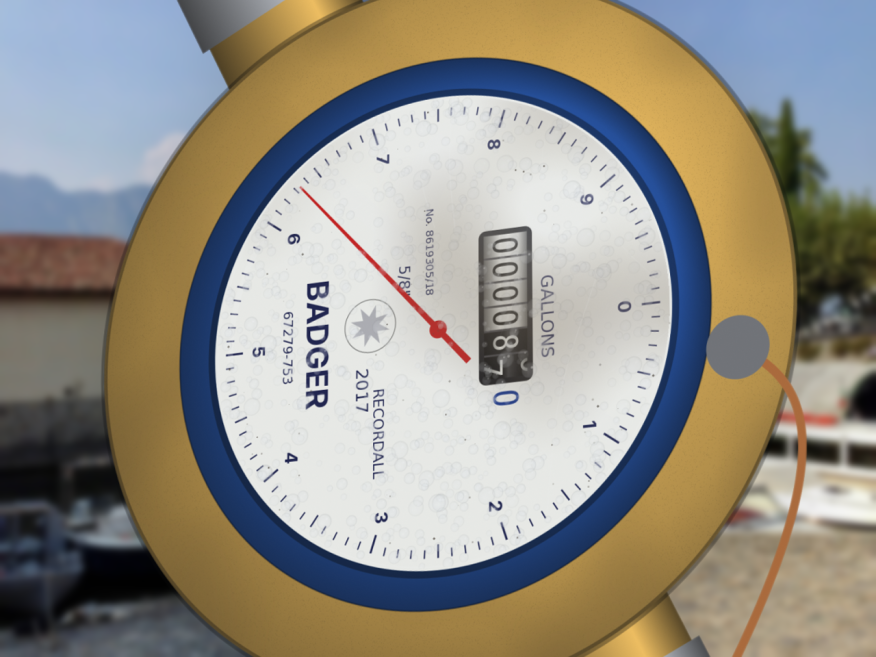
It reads **866.3** gal
